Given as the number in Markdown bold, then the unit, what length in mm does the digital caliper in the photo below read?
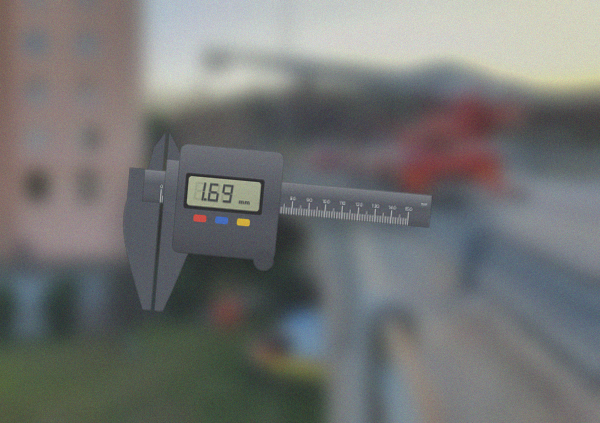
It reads **1.69** mm
